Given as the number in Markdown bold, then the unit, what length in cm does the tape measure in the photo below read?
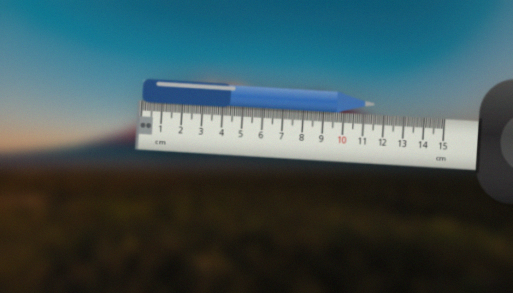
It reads **11.5** cm
